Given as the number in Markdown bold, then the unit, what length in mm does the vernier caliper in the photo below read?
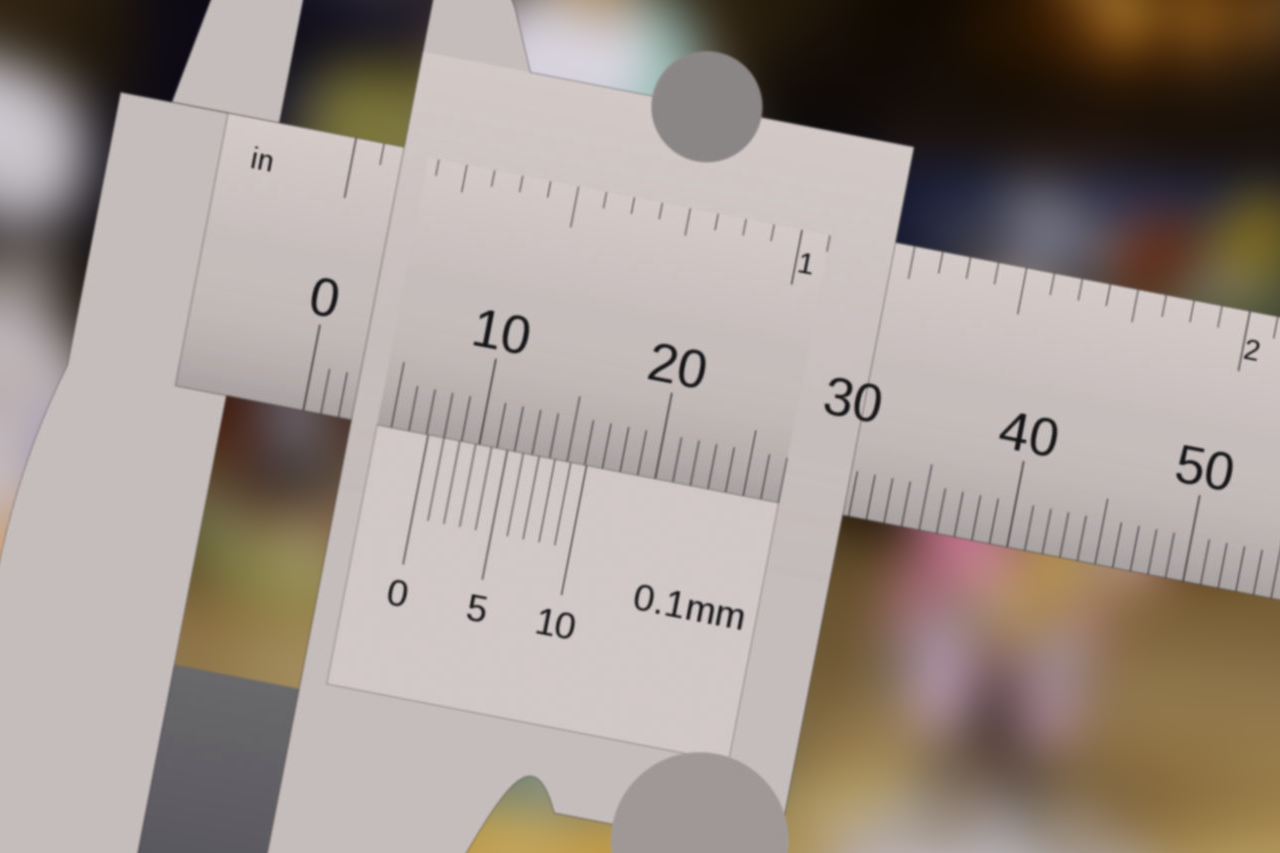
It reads **7.1** mm
